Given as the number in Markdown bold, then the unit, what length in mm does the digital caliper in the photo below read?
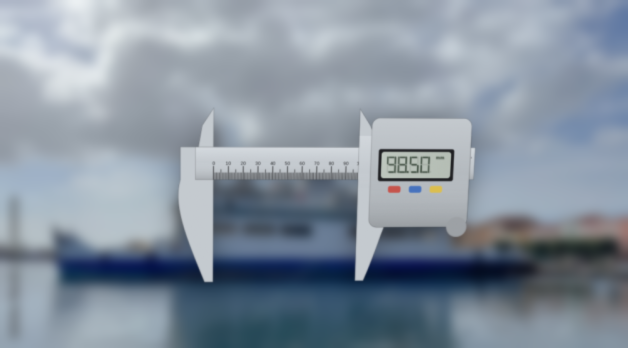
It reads **98.50** mm
